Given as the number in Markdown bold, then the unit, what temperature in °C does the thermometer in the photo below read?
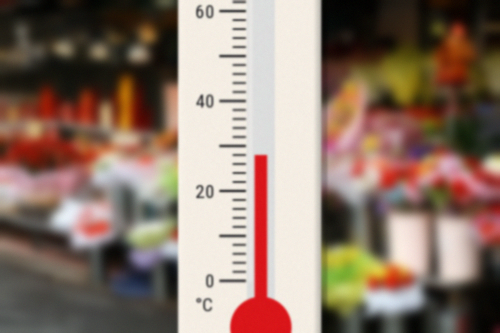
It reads **28** °C
